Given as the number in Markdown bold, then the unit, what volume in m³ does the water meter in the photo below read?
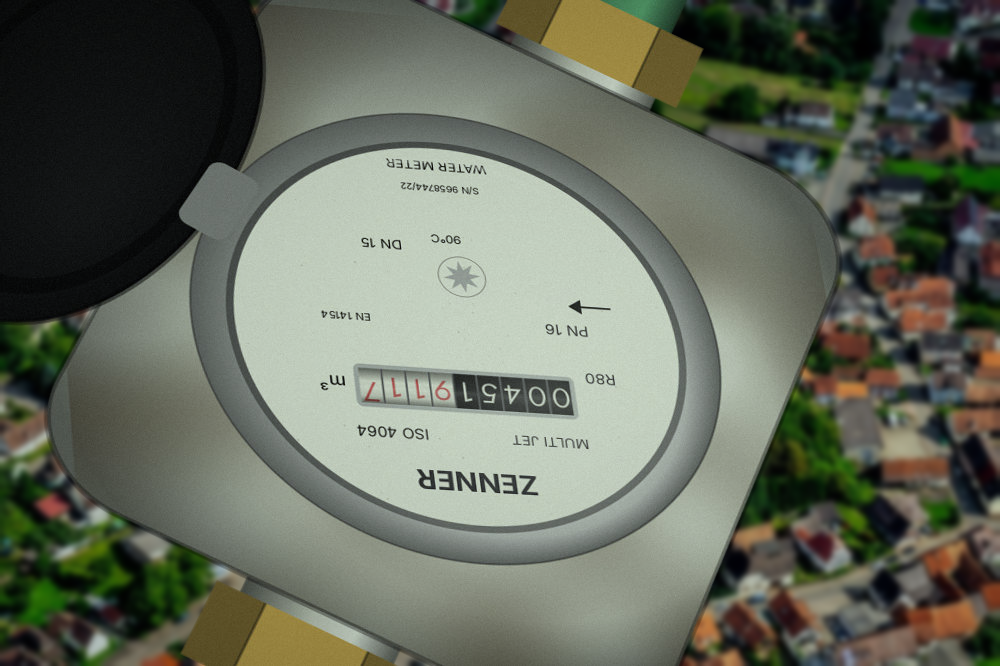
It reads **451.9117** m³
